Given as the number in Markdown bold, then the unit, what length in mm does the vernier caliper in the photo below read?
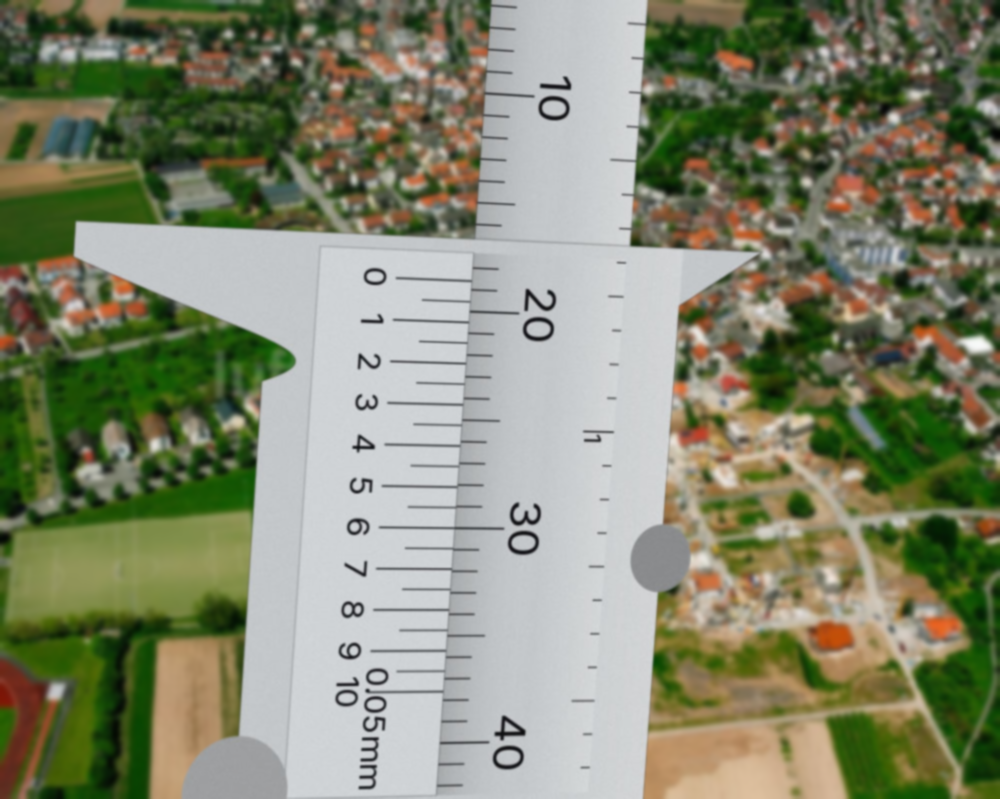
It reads **18.6** mm
